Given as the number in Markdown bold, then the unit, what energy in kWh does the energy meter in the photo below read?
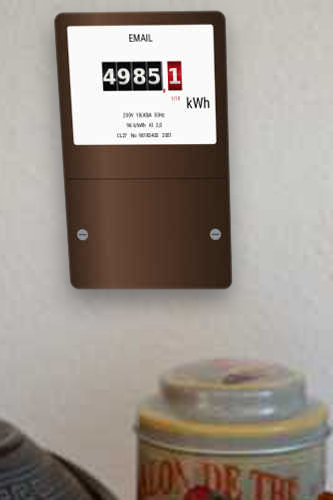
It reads **4985.1** kWh
